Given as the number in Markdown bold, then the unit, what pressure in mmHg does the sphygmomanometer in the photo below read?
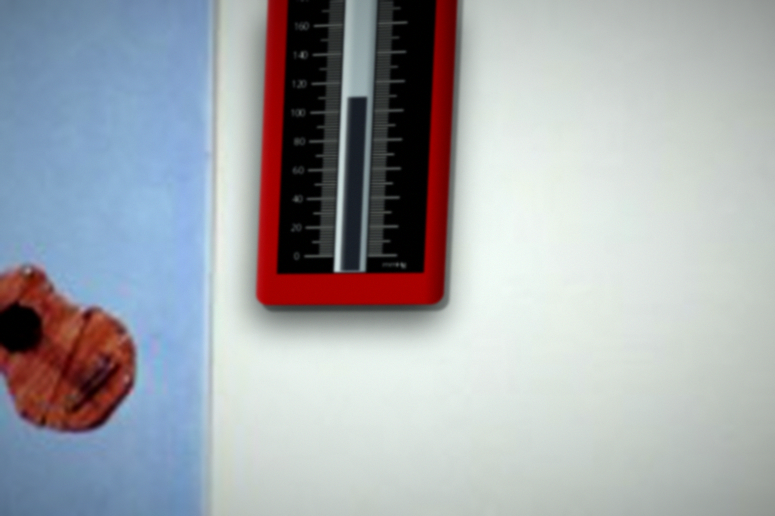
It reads **110** mmHg
